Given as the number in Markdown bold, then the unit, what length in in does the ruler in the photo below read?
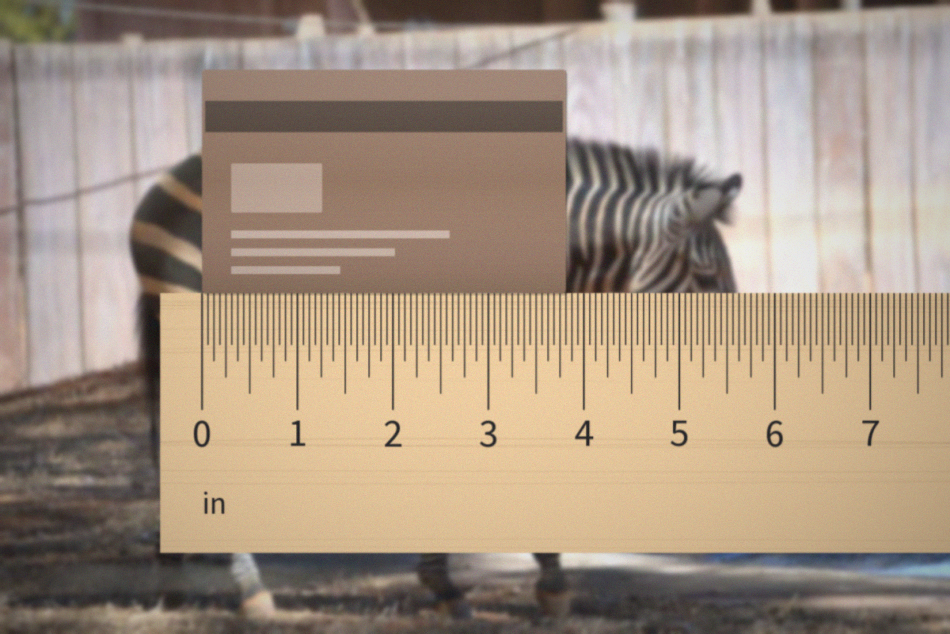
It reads **3.8125** in
